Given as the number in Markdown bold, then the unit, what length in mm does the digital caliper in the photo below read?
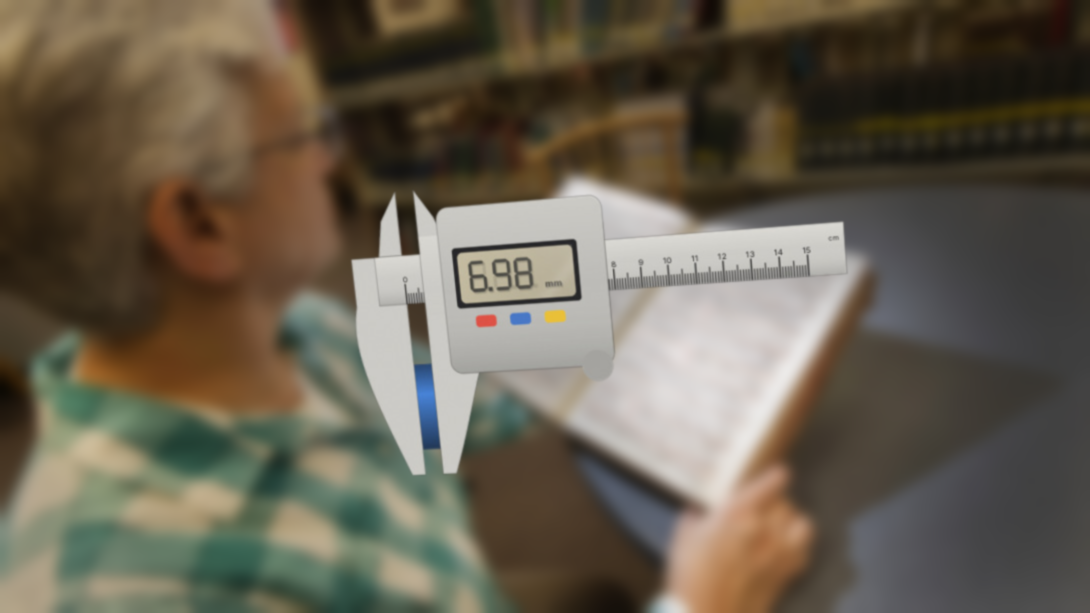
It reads **6.98** mm
